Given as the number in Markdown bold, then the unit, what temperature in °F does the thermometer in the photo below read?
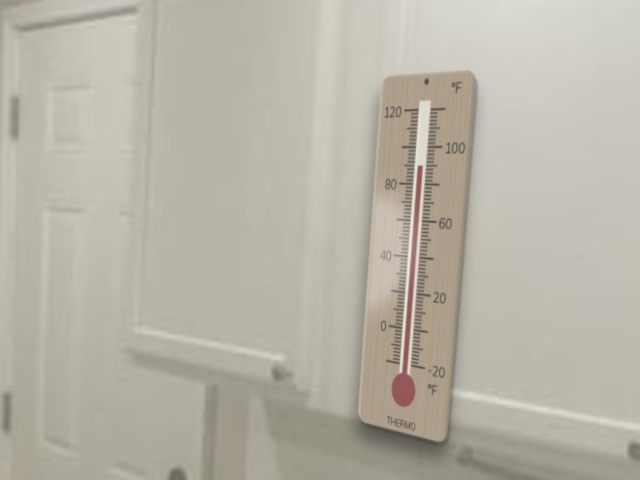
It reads **90** °F
